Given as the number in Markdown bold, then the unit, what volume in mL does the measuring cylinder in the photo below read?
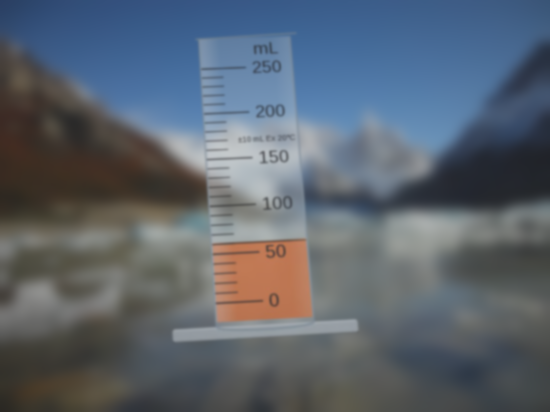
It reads **60** mL
